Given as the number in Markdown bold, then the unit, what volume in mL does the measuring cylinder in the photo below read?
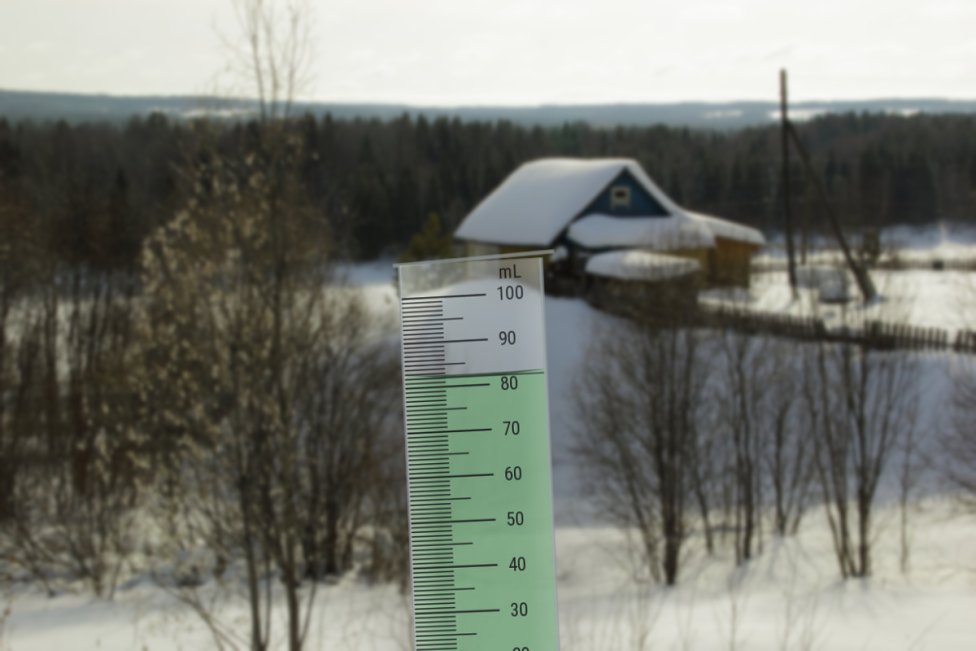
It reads **82** mL
